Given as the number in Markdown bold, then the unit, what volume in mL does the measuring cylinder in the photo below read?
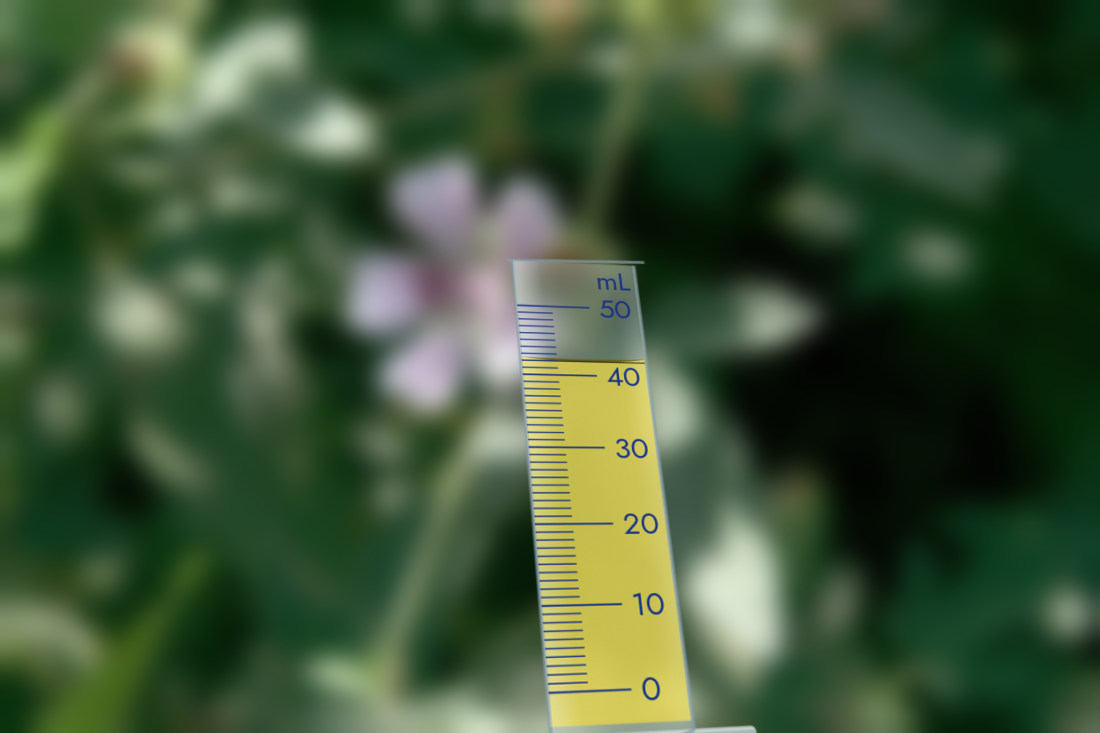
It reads **42** mL
